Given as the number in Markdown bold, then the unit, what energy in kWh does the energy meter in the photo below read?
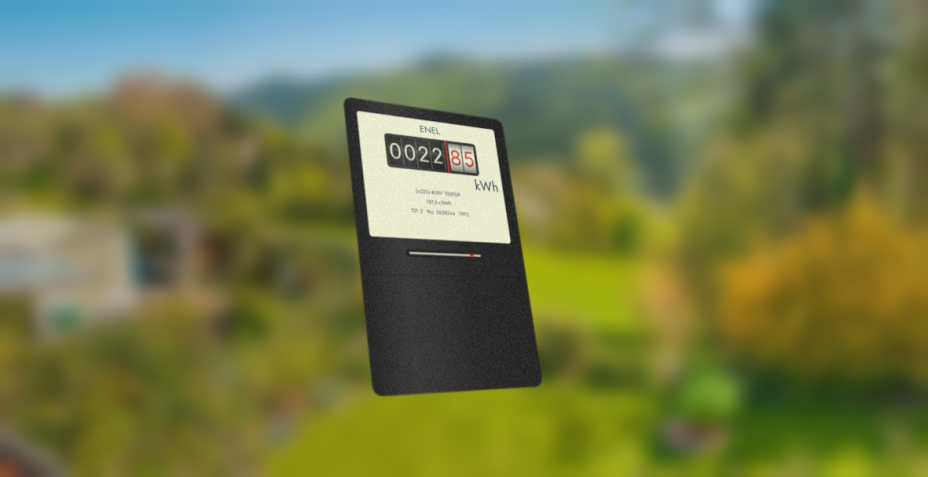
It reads **22.85** kWh
